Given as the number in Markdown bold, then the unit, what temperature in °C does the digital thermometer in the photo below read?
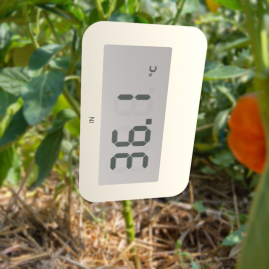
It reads **36.1** °C
